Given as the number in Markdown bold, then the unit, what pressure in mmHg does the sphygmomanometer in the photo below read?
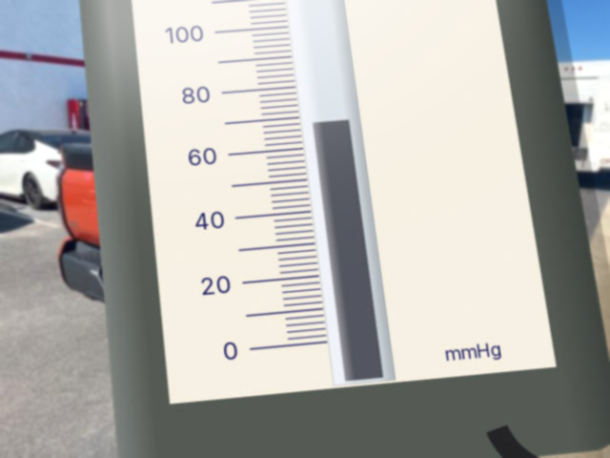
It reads **68** mmHg
